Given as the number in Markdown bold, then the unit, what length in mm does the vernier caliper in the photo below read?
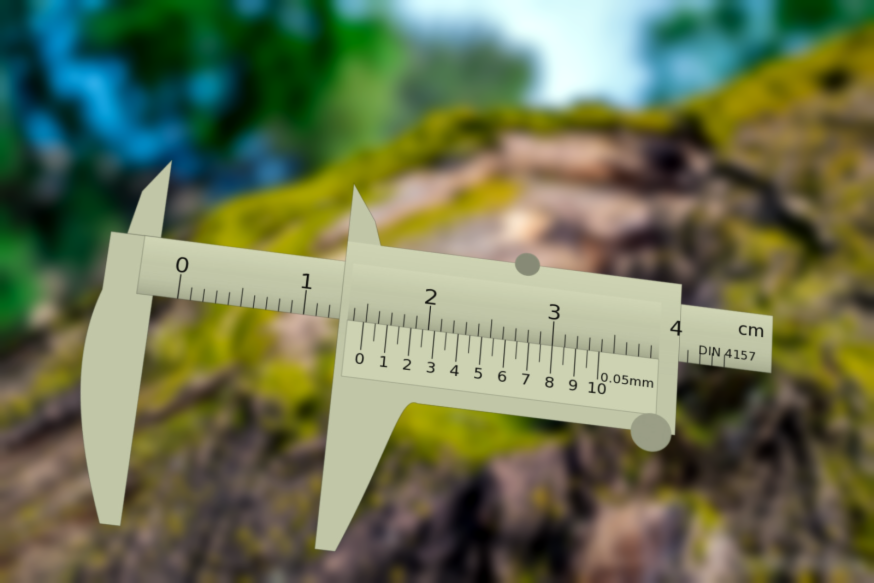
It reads **14.8** mm
